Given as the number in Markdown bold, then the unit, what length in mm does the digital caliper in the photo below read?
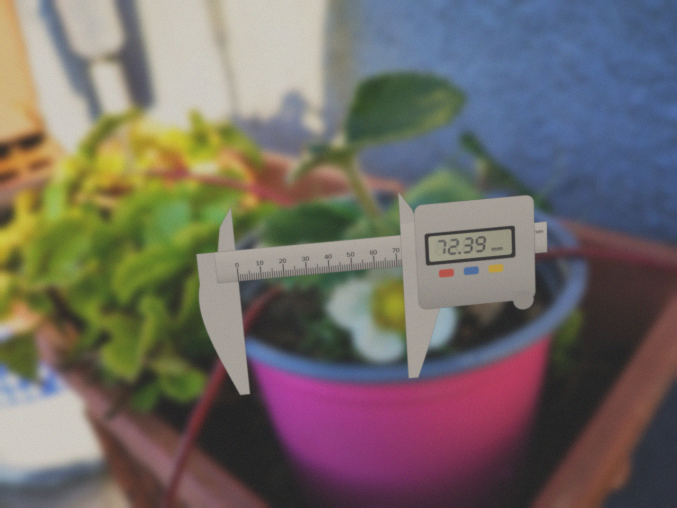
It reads **72.39** mm
